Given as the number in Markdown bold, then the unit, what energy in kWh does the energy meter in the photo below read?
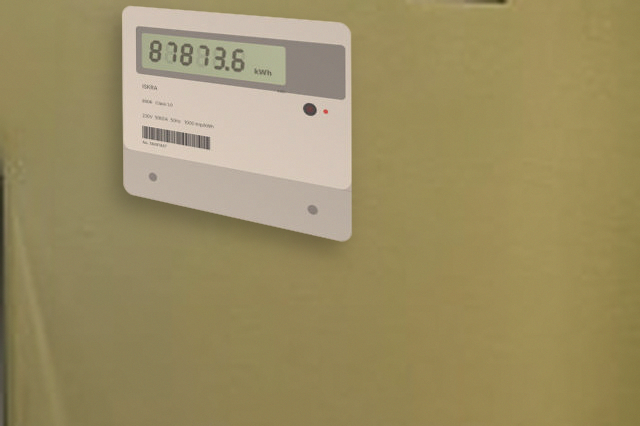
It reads **87873.6** kWh
